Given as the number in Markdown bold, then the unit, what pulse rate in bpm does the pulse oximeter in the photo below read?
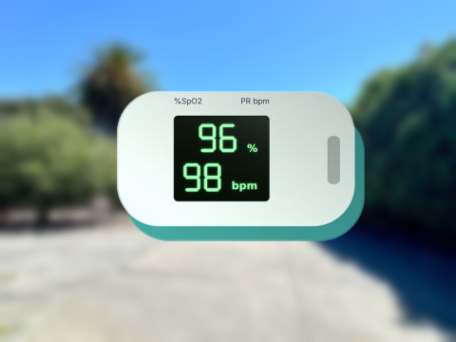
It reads **98** bpm
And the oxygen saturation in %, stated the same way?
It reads **96** %
